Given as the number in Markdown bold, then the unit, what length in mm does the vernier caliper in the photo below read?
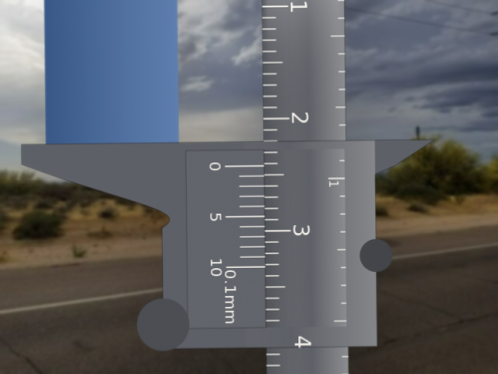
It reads **24.2** mm
